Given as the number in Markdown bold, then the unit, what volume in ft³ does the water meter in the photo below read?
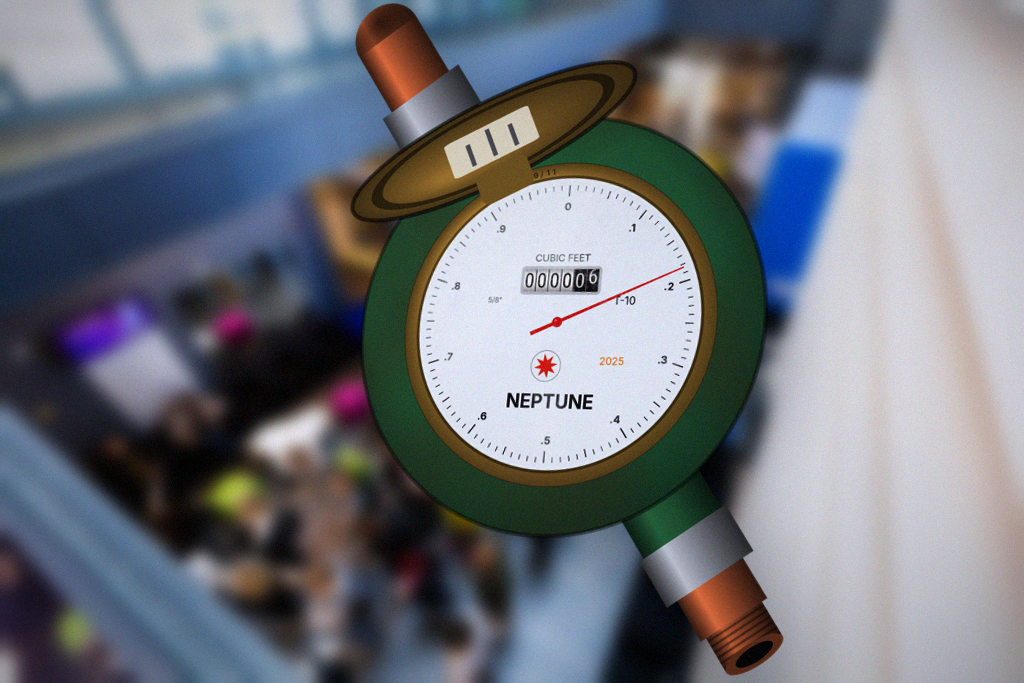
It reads **6.18** ft³
